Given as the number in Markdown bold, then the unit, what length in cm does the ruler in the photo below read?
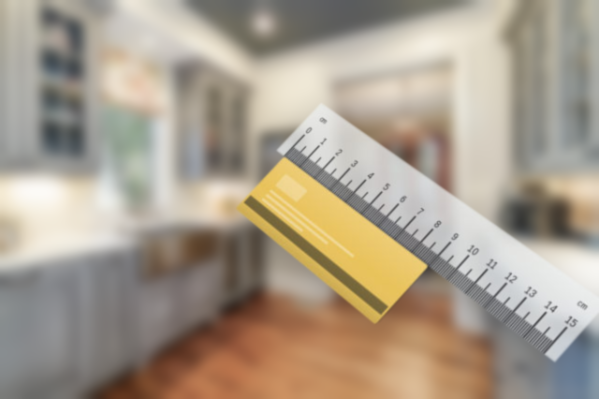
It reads **9** cm
